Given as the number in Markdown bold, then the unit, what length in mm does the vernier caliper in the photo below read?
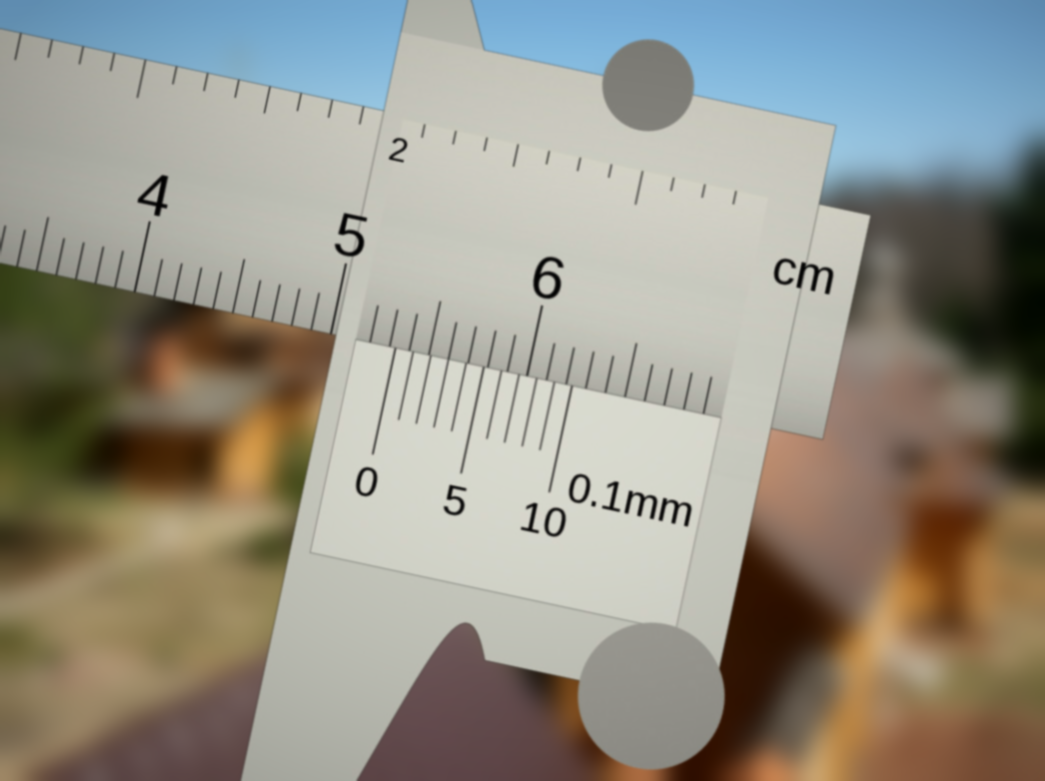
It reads **53.3** mm
